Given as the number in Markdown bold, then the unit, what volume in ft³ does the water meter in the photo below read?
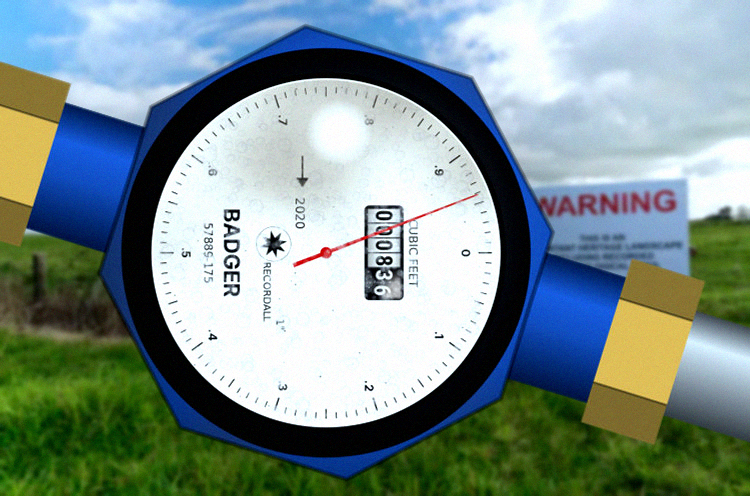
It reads **835.94** ft³
